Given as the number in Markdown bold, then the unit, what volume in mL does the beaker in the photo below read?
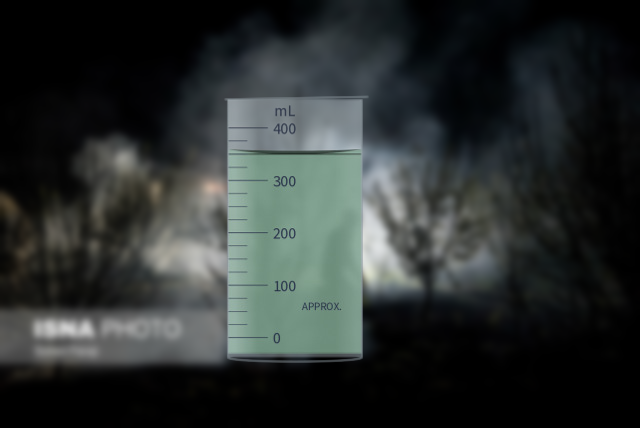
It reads **350** mL
